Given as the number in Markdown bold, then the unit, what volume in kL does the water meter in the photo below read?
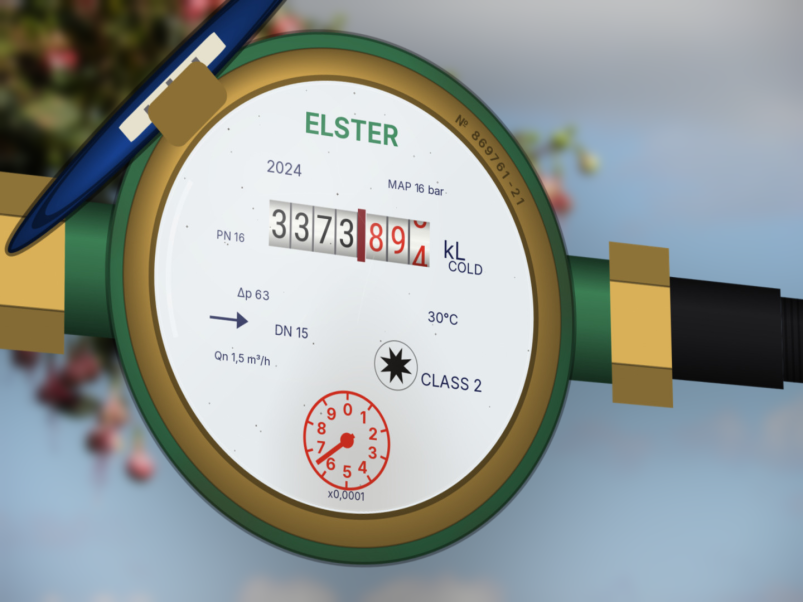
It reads **3373.8936** kL
